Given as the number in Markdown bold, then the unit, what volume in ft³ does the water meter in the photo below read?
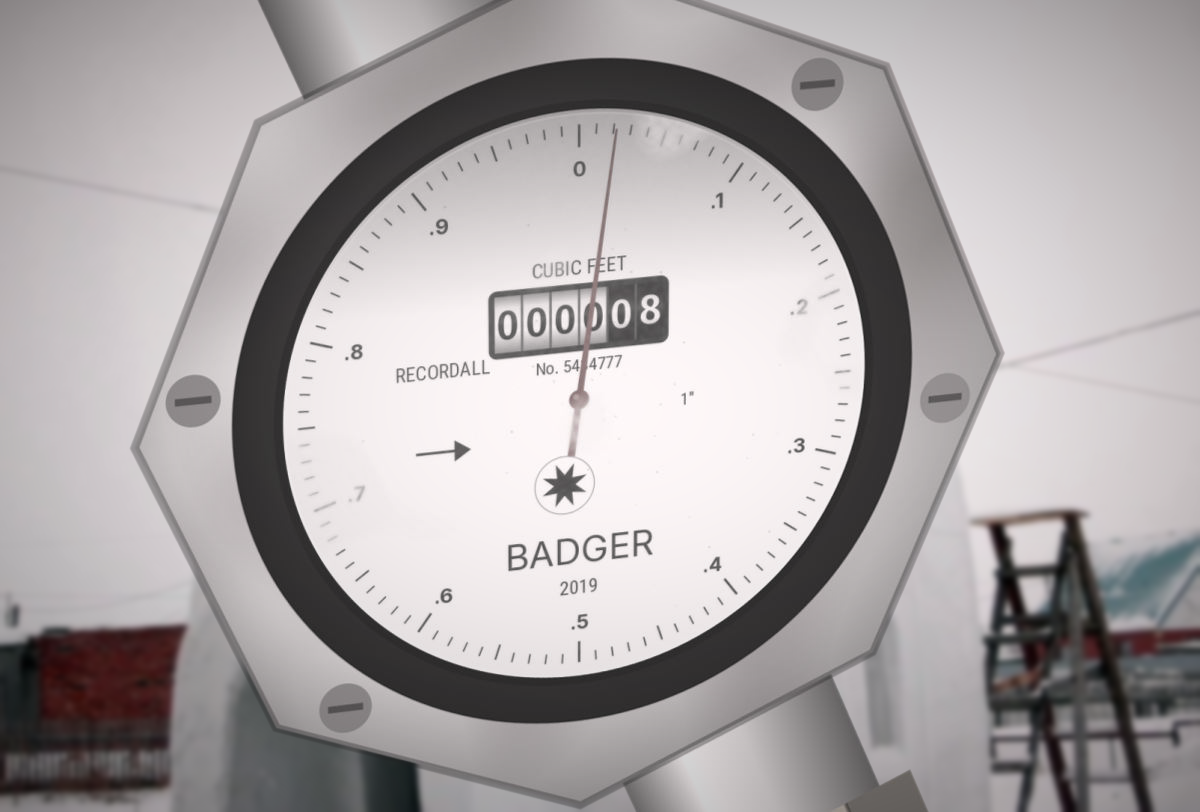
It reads **8.02** ft³
